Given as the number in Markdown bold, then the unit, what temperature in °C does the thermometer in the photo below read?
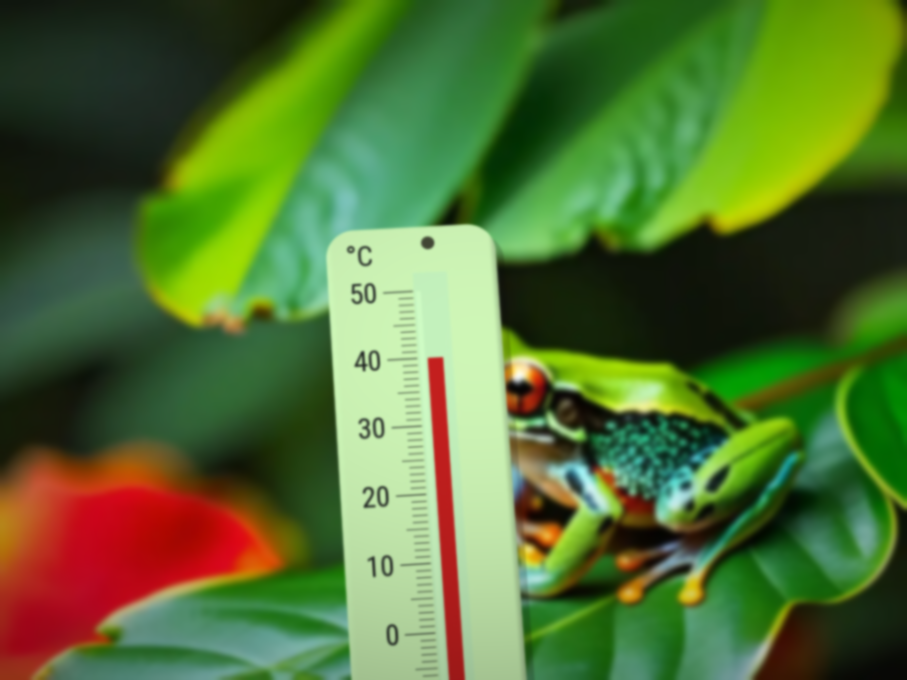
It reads **40** °C
